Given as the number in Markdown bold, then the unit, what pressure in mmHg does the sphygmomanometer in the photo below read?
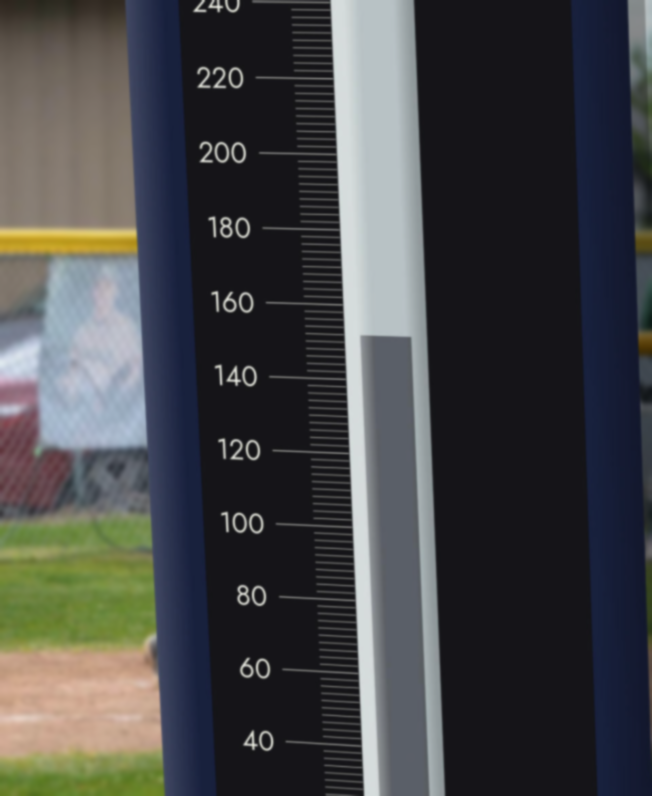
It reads **152** mmHg
